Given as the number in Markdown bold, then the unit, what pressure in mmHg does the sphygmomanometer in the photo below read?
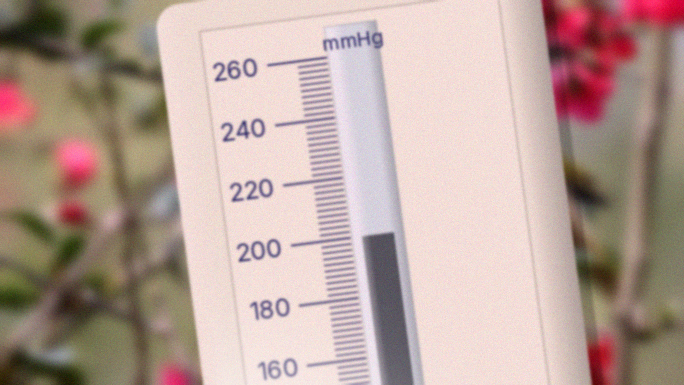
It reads **200** mmHg
